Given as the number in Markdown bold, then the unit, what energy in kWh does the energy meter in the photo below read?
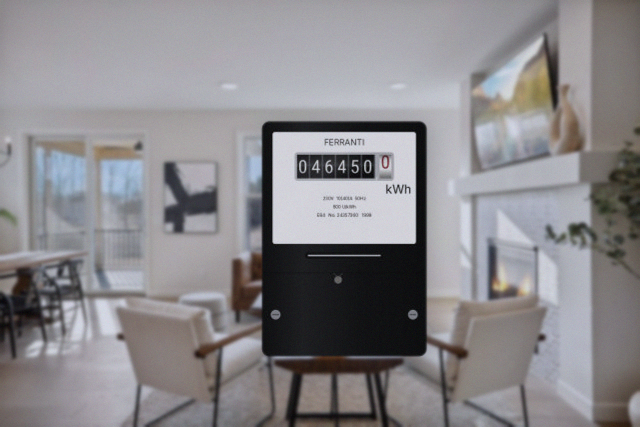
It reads **46450.0** kWh
